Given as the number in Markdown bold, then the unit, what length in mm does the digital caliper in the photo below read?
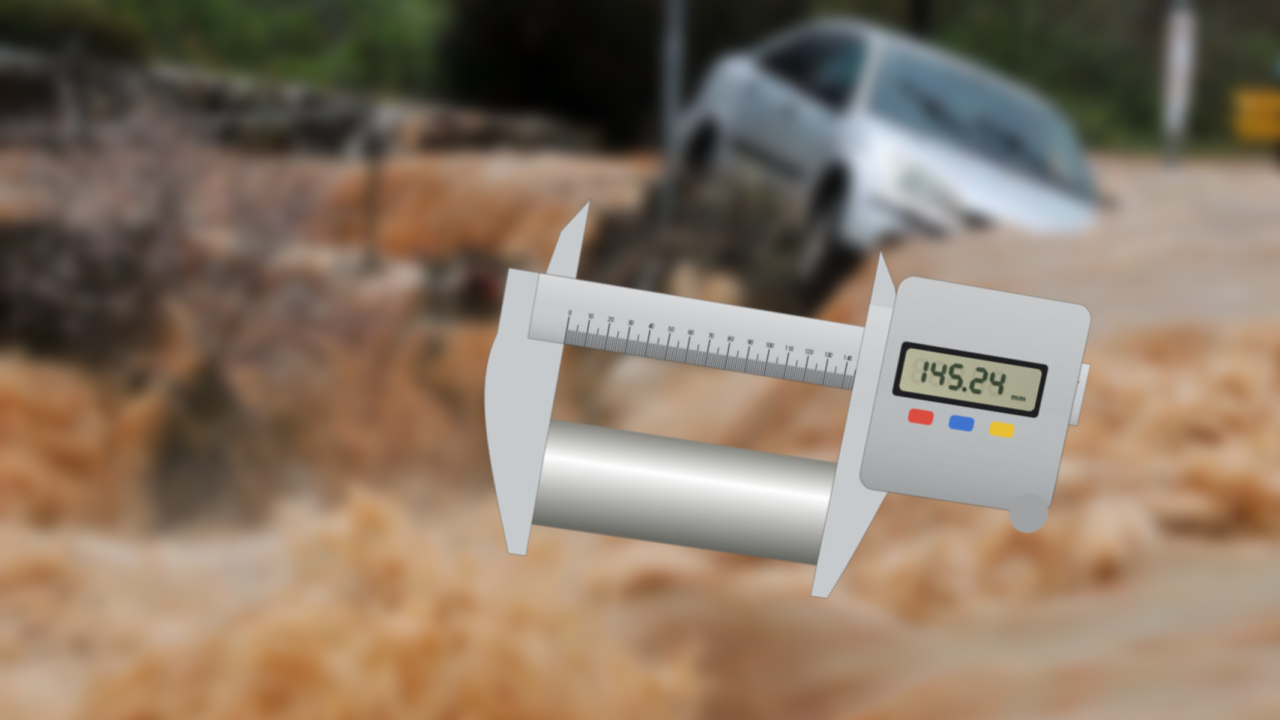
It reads **145.24** mm
